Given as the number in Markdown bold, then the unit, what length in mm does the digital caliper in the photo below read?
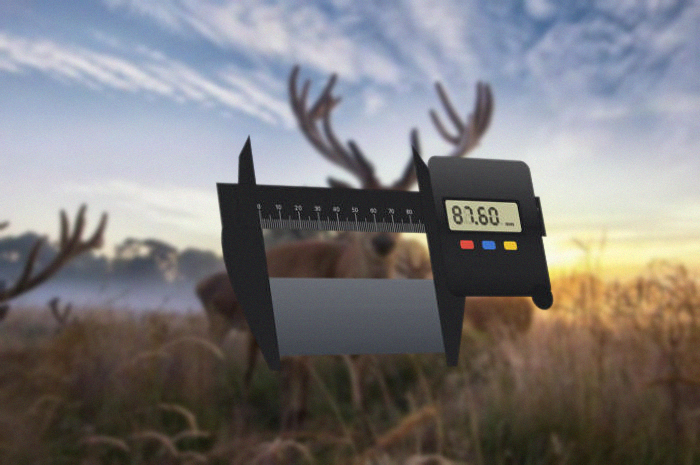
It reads **87.60** mm
